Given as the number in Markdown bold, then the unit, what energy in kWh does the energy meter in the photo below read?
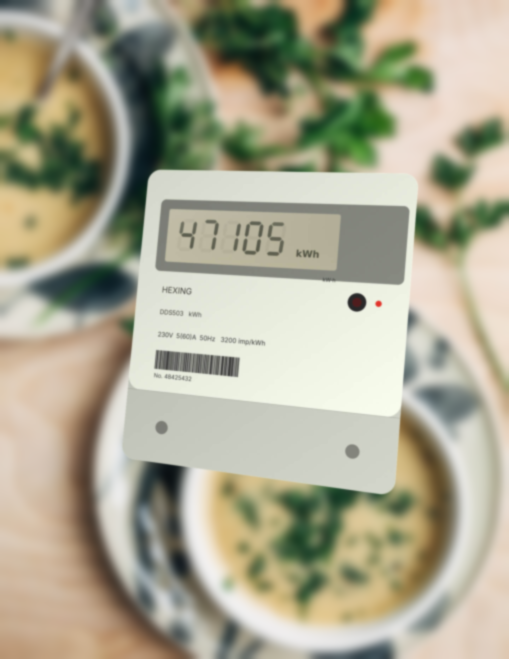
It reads **47105** kWh
